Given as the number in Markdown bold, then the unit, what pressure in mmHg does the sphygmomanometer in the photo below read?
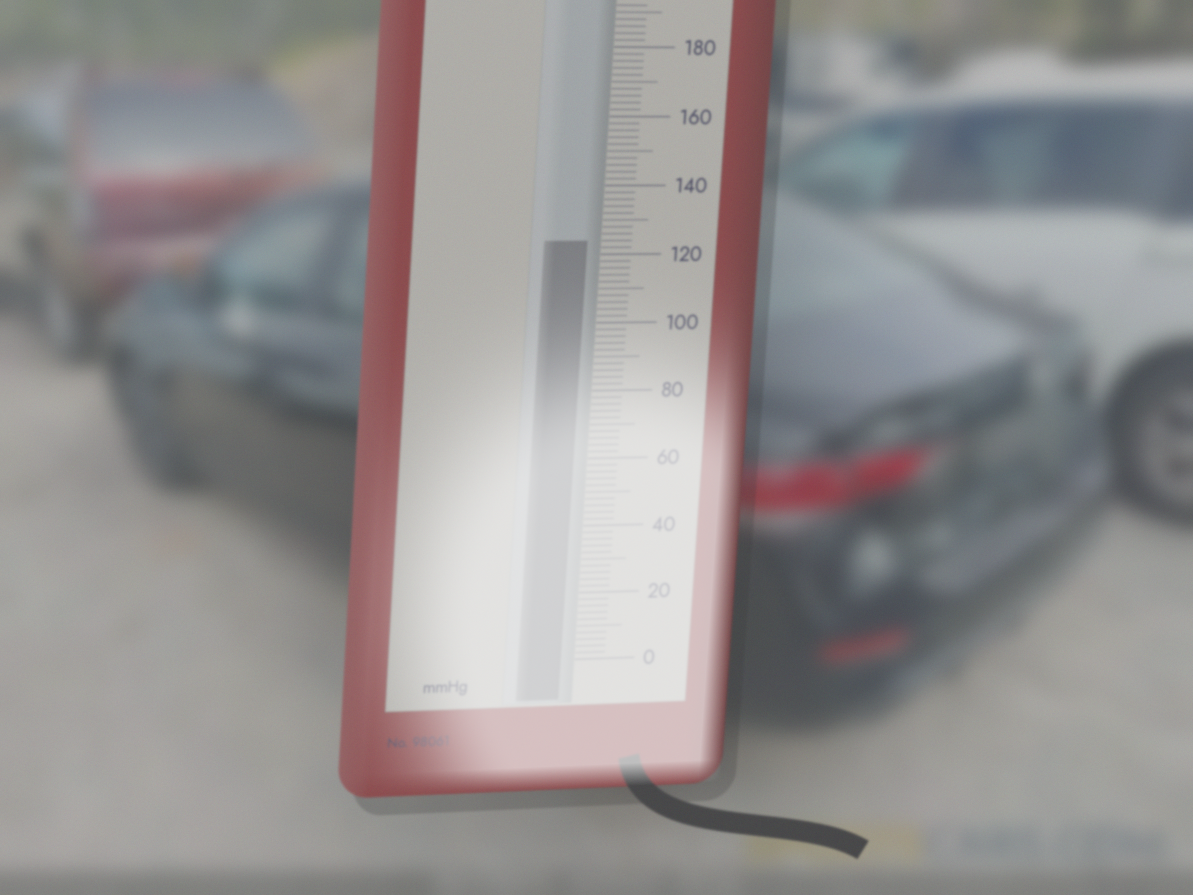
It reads **124** mmHg
